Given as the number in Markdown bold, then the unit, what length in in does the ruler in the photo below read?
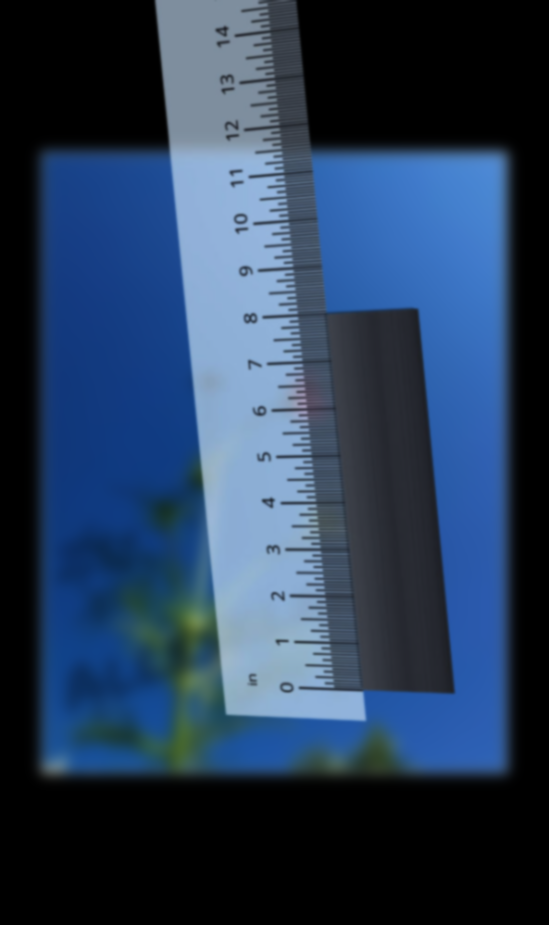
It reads **8** in
